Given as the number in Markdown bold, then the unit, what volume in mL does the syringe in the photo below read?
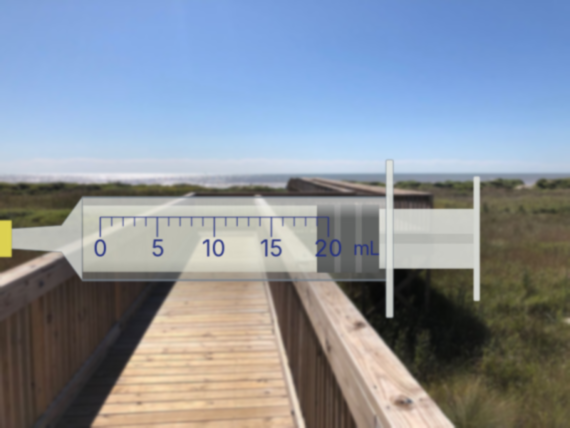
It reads **19** mL
